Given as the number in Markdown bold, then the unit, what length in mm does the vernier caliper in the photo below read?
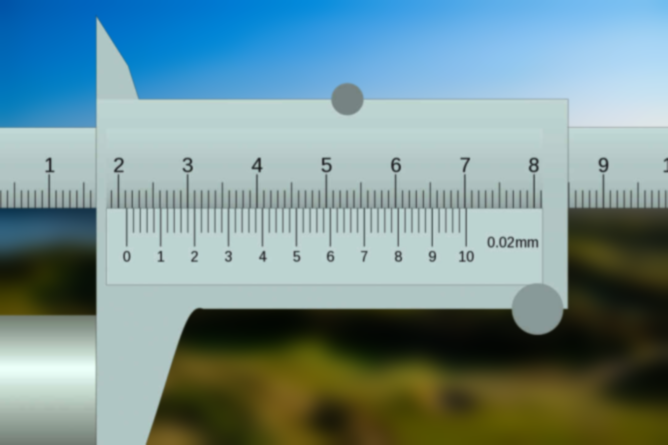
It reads **21.2** mm
